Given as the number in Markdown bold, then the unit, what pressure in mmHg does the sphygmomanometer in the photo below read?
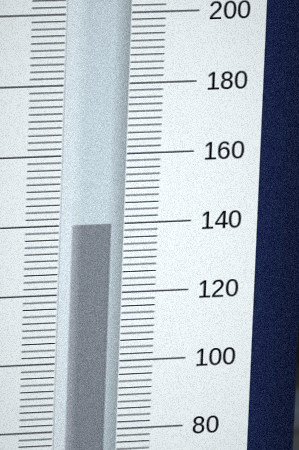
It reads **140** mmHg
